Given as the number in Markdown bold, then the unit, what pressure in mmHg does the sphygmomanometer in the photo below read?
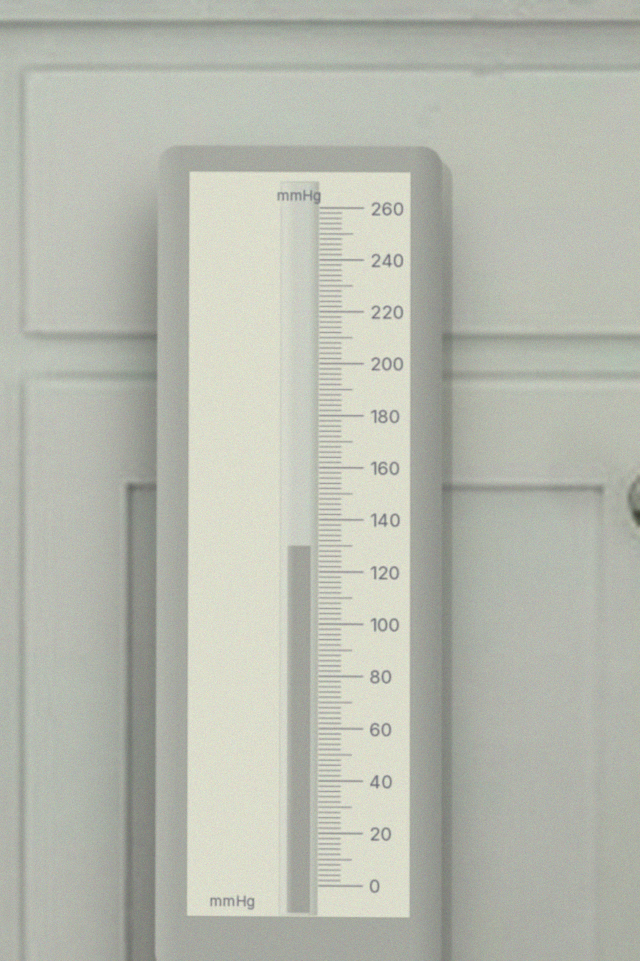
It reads **130** mmHg
